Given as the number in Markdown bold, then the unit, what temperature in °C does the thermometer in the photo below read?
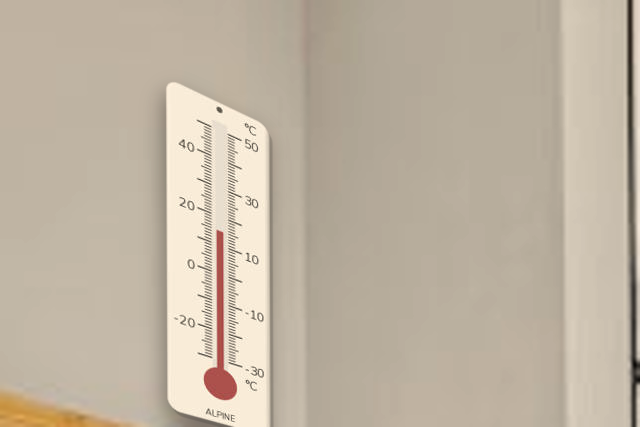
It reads **15** °C
